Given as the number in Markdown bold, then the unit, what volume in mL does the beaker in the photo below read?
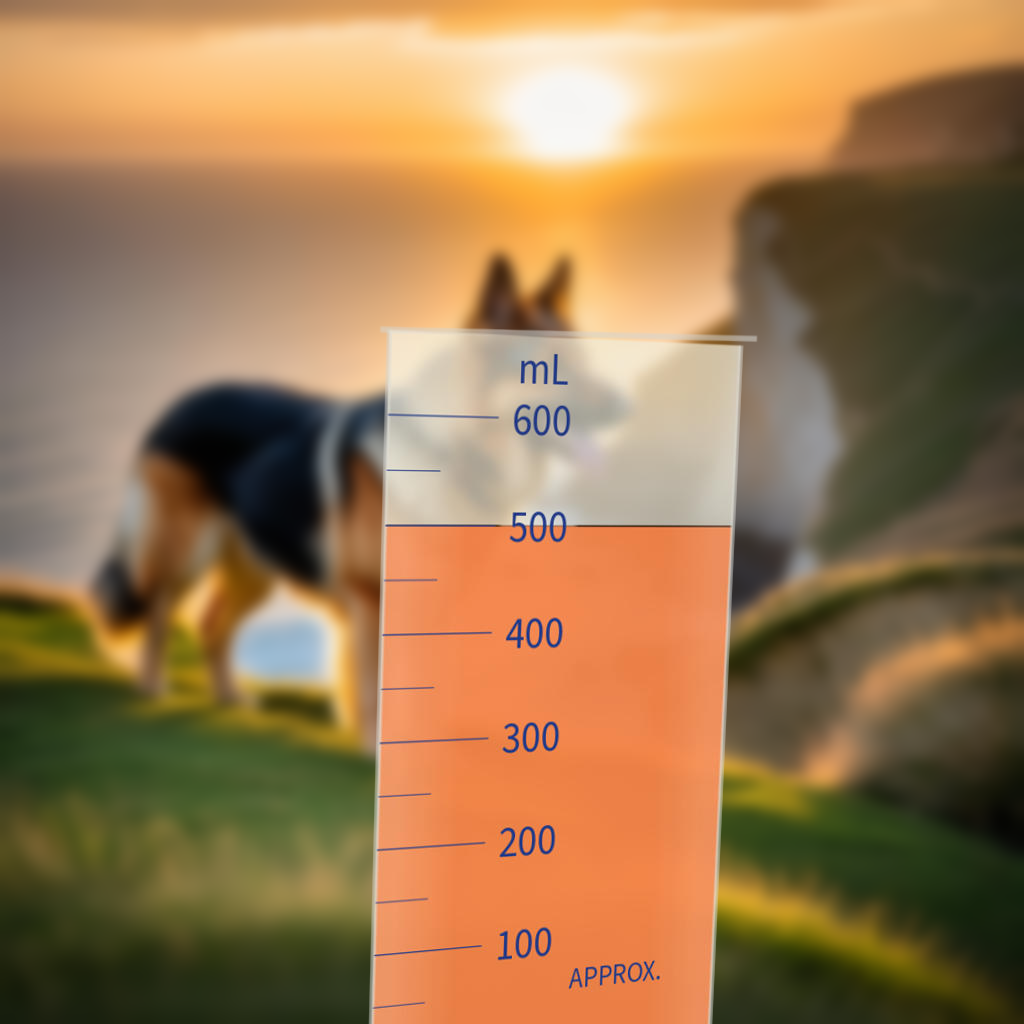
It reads **500** mL
